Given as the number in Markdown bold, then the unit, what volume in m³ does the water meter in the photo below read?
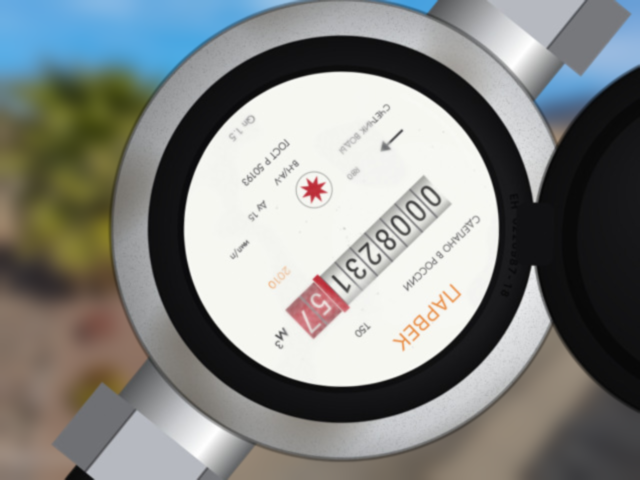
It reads **8231.57** m³
